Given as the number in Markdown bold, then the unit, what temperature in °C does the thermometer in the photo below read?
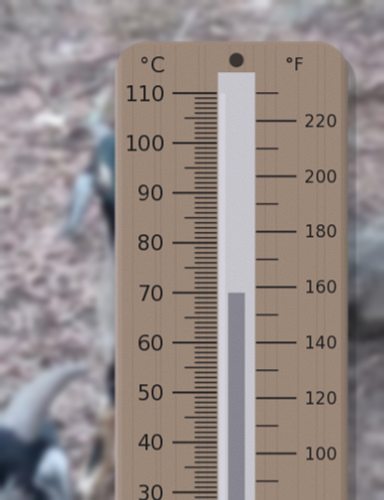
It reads **70** °C
